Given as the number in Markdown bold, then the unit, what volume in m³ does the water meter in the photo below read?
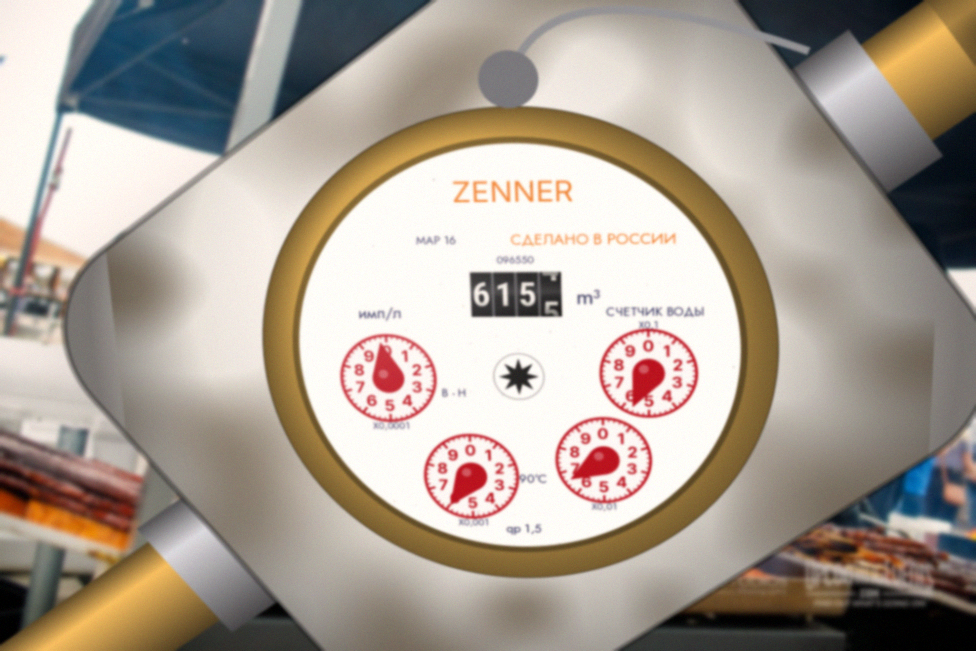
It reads **6154.5659** m³
